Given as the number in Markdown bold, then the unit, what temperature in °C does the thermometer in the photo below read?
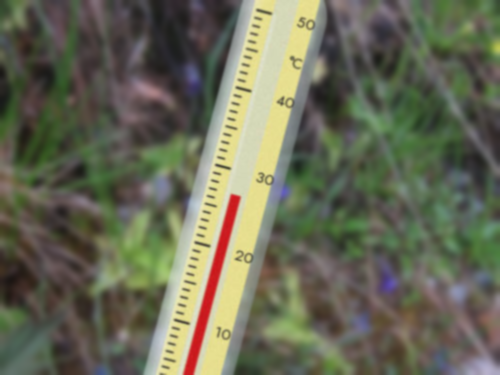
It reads **27** °C
